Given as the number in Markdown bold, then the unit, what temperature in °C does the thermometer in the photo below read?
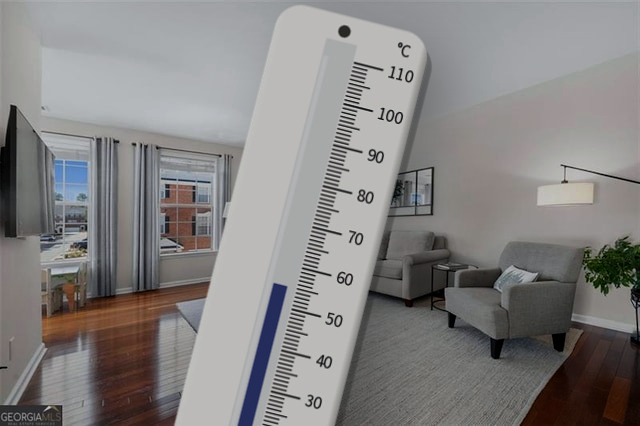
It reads **55** °C
